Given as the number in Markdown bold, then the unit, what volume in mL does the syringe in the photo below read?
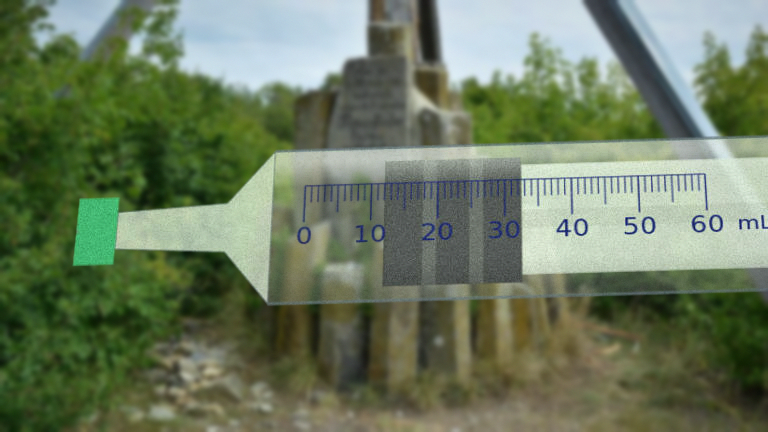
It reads **12** mL
